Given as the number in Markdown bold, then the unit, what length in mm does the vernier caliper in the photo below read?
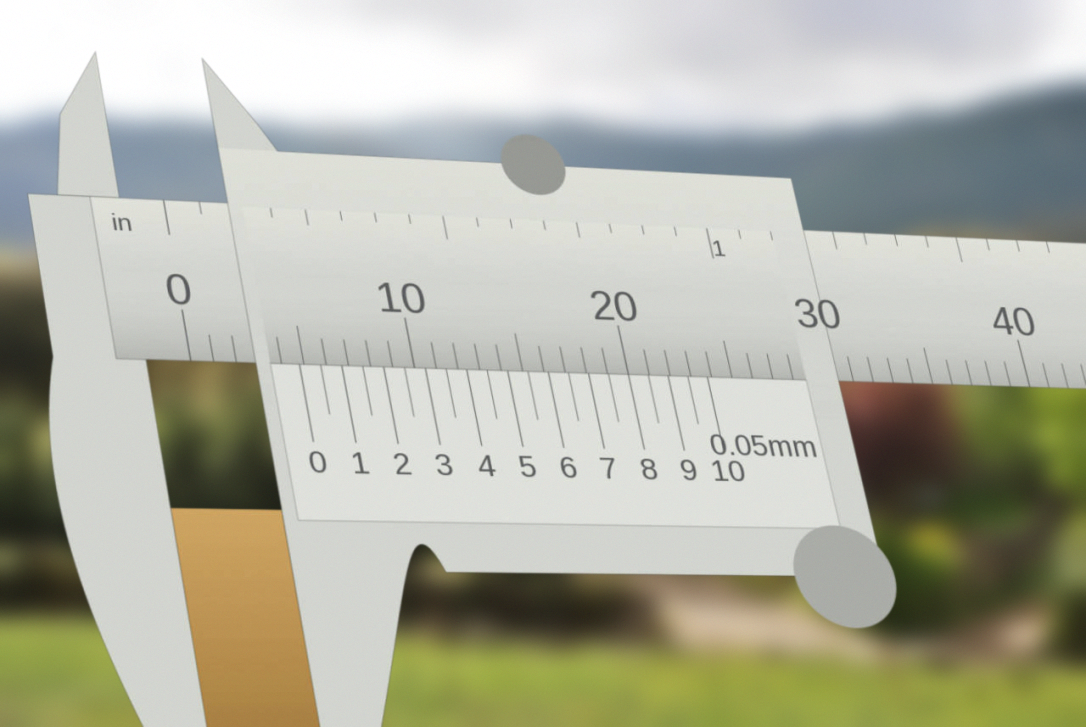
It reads **4.8** mm
